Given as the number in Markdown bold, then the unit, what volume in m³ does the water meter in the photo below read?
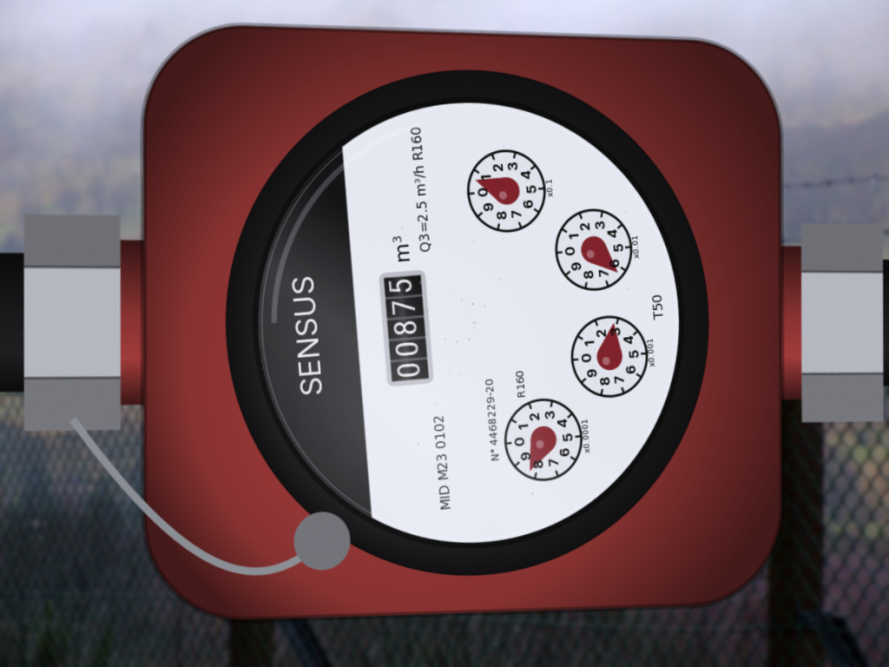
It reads **875.0628** m³
